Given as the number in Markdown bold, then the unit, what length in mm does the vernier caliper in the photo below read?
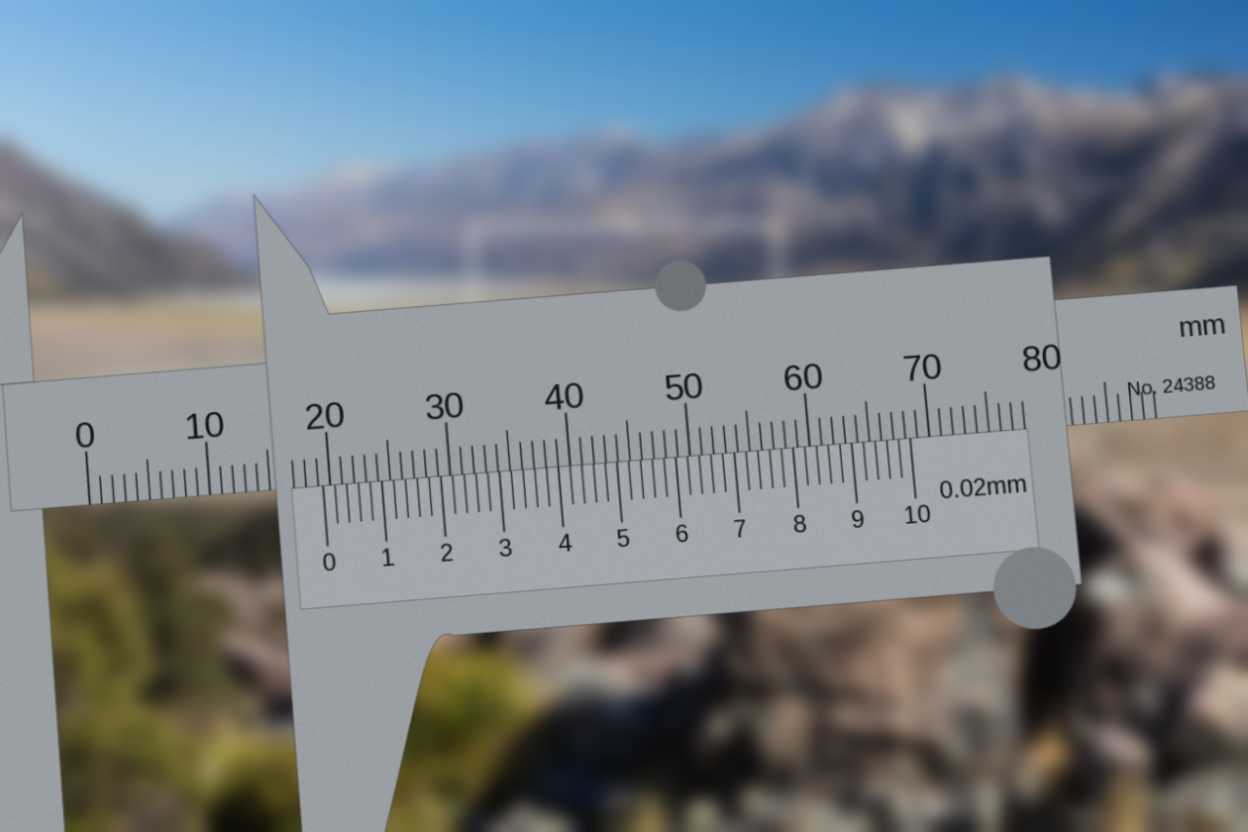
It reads **19.4** mm
